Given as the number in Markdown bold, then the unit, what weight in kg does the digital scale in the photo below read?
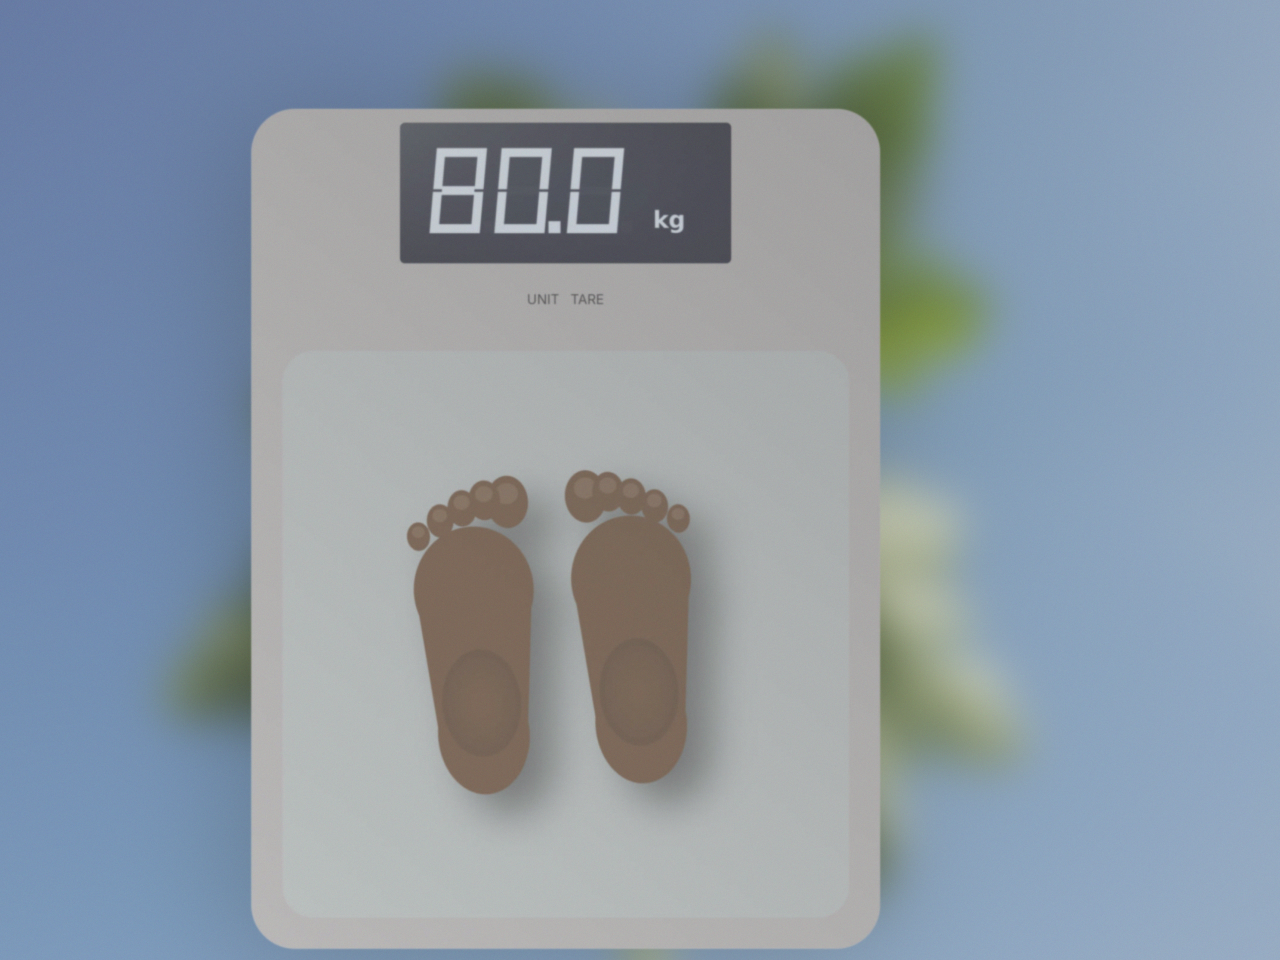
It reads **80.0** kg
